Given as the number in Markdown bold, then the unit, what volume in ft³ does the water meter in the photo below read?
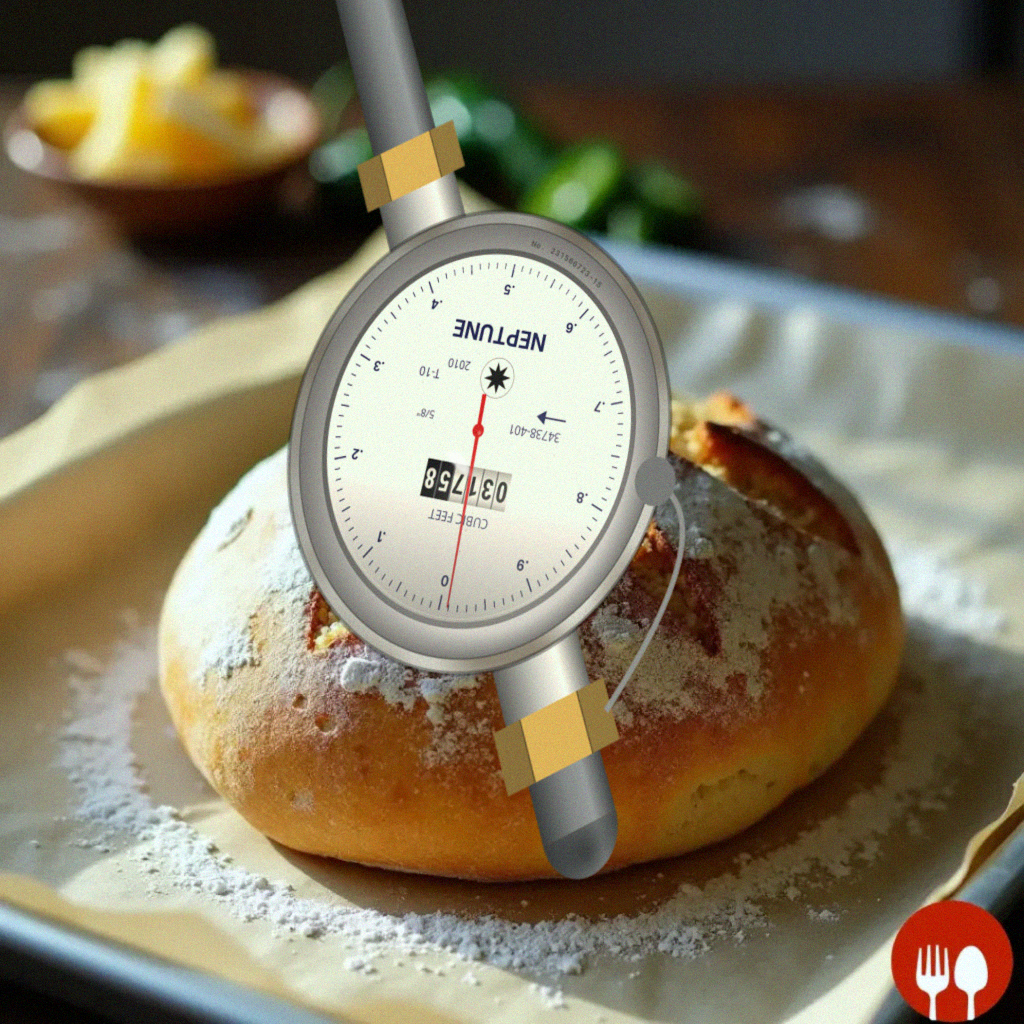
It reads **31757.99** ft³
